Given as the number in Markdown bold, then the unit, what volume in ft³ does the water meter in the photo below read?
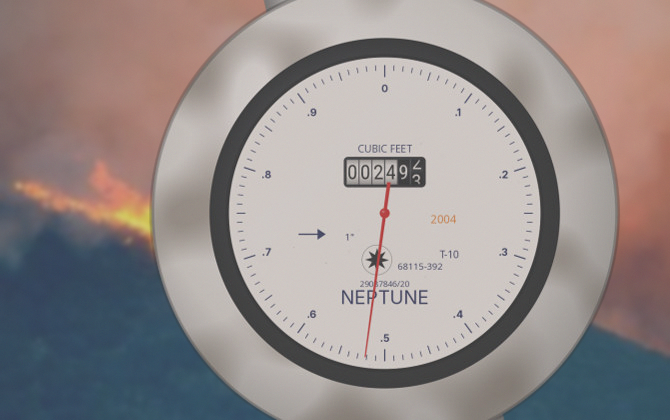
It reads **2492.52** ft³
